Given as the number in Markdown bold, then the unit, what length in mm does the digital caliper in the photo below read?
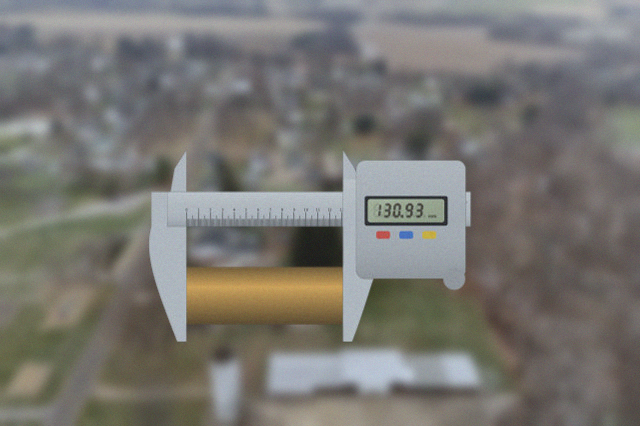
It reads **130.93** mm
